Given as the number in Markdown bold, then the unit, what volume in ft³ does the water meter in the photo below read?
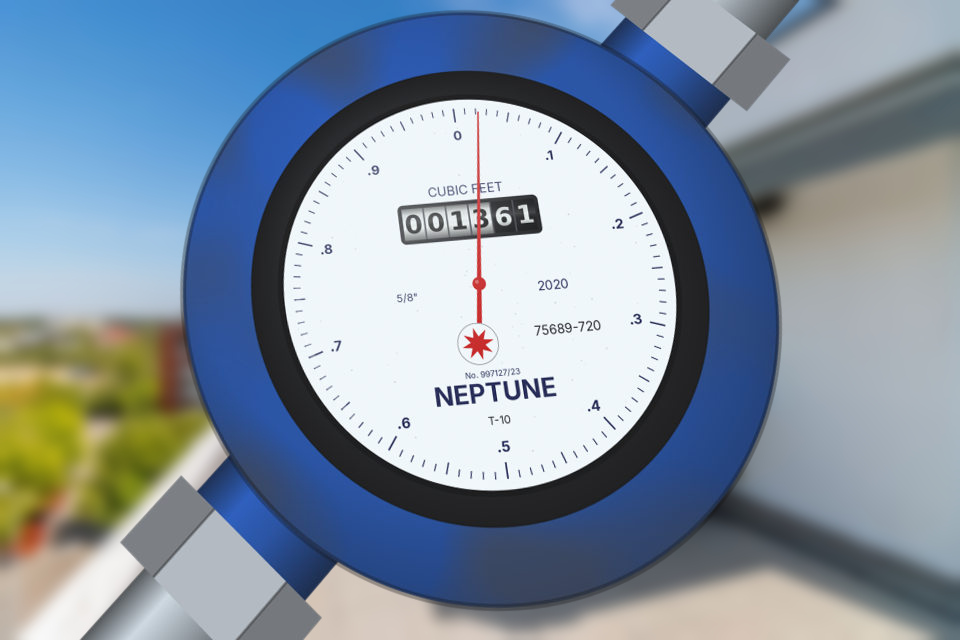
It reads **1361.02** ft³
